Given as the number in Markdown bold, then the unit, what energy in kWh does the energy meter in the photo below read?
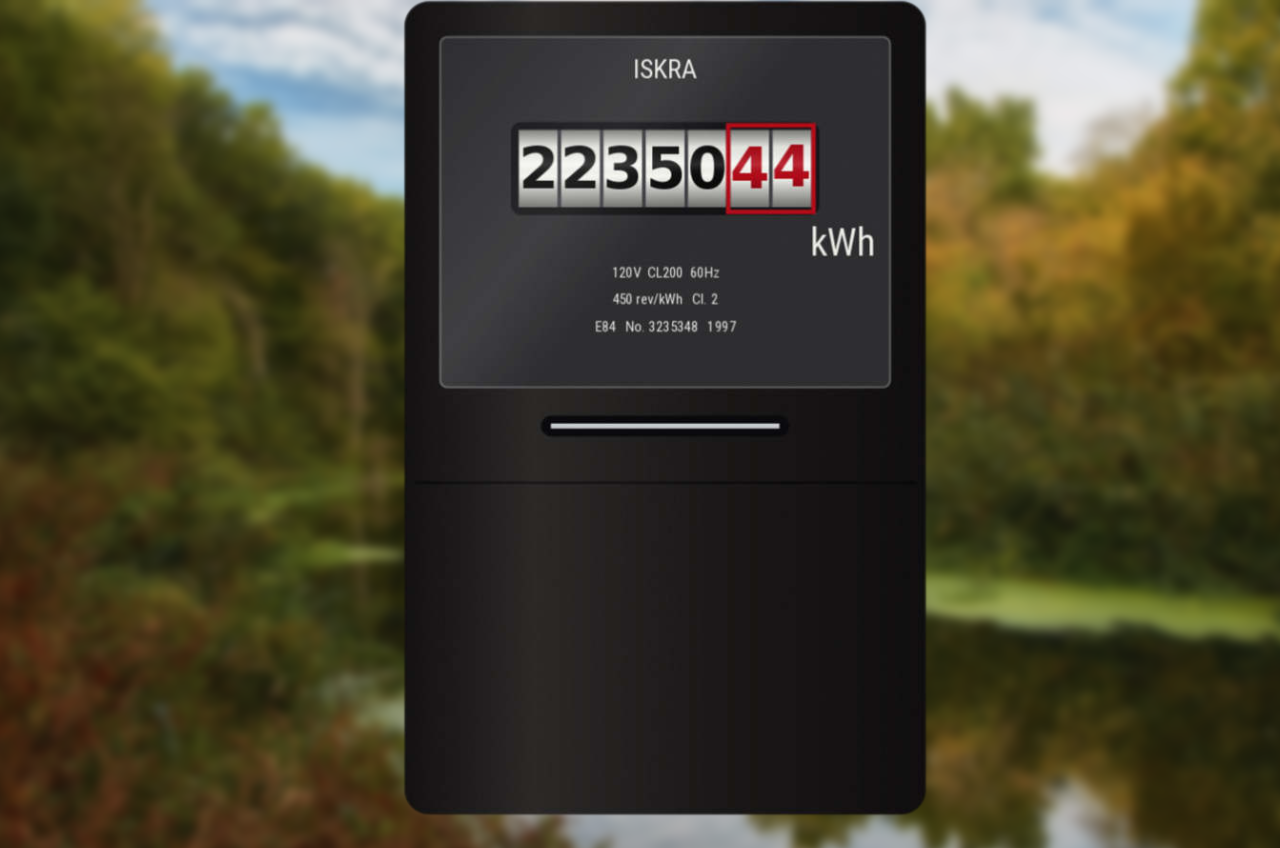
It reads **22350.44** kWh
